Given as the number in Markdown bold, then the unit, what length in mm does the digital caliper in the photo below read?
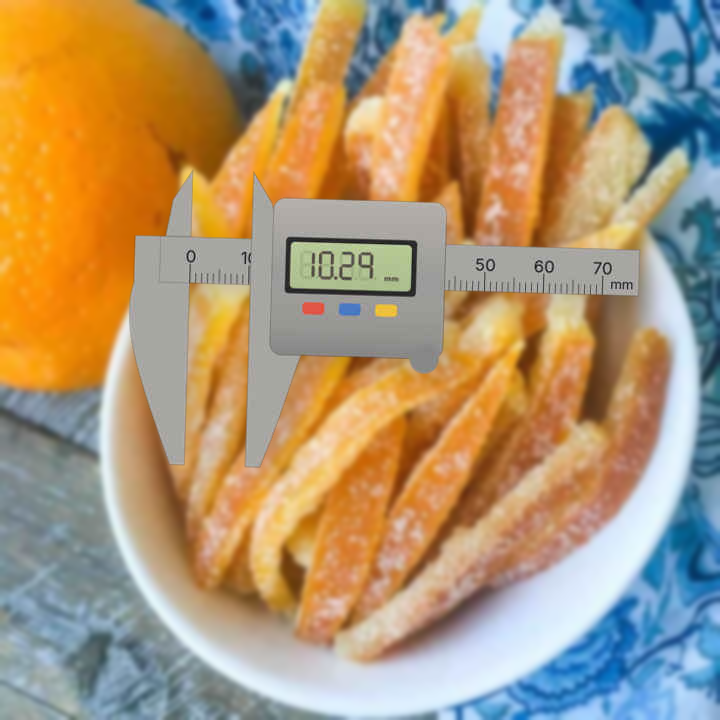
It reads **10.29** mm
